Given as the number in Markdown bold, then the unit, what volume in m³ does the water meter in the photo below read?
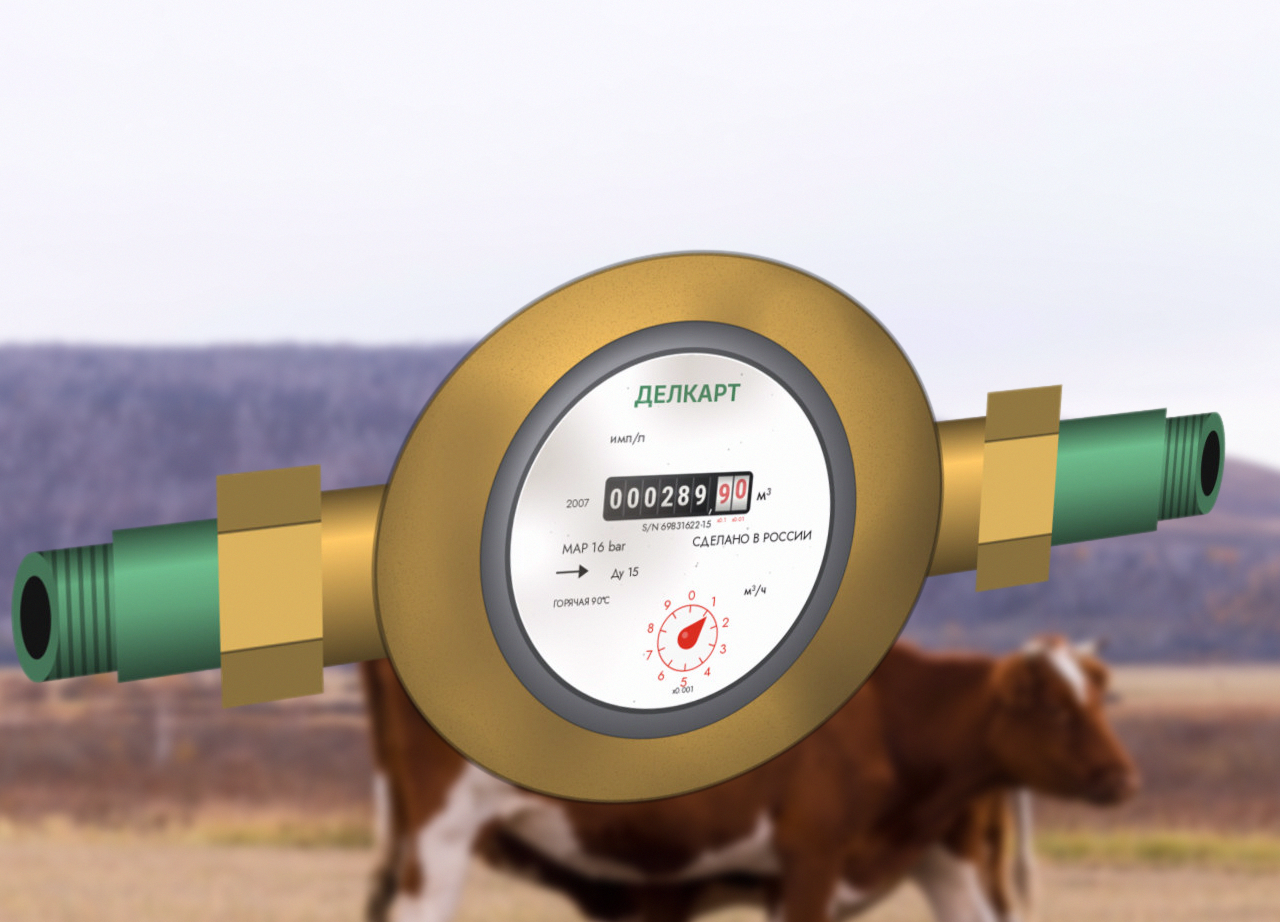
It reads **289.901** m³
